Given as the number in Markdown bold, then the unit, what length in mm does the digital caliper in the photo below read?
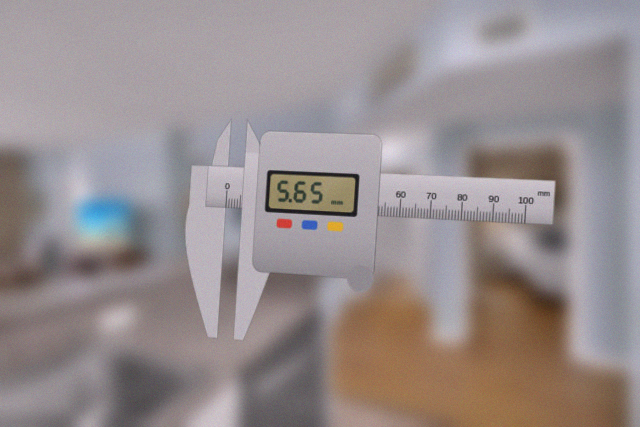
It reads **5.65** mm
